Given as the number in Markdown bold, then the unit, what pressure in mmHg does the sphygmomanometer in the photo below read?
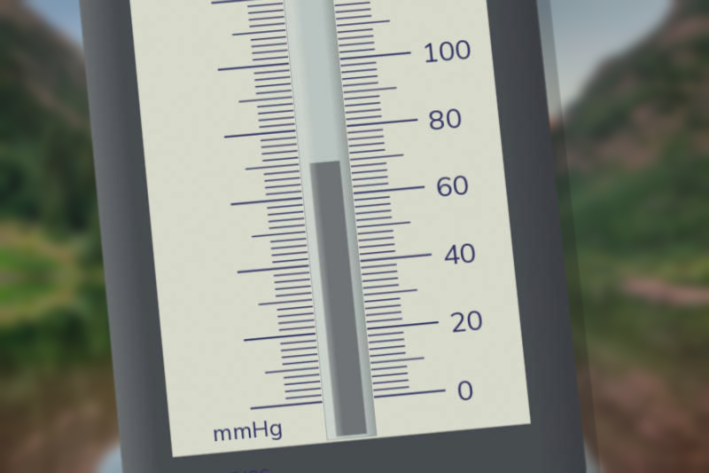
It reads **70** mmHg
